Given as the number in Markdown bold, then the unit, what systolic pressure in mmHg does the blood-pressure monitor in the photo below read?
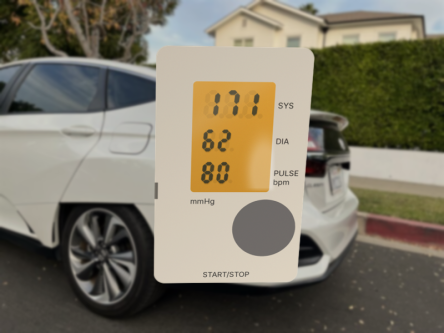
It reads **171** mmHg
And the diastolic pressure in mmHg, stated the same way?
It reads **62** mmHg
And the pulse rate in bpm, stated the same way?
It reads **80** bpm
